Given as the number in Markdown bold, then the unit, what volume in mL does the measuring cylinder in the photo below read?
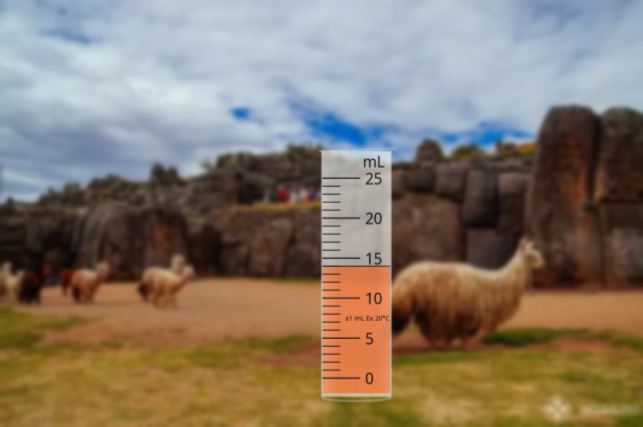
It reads **14** mL
